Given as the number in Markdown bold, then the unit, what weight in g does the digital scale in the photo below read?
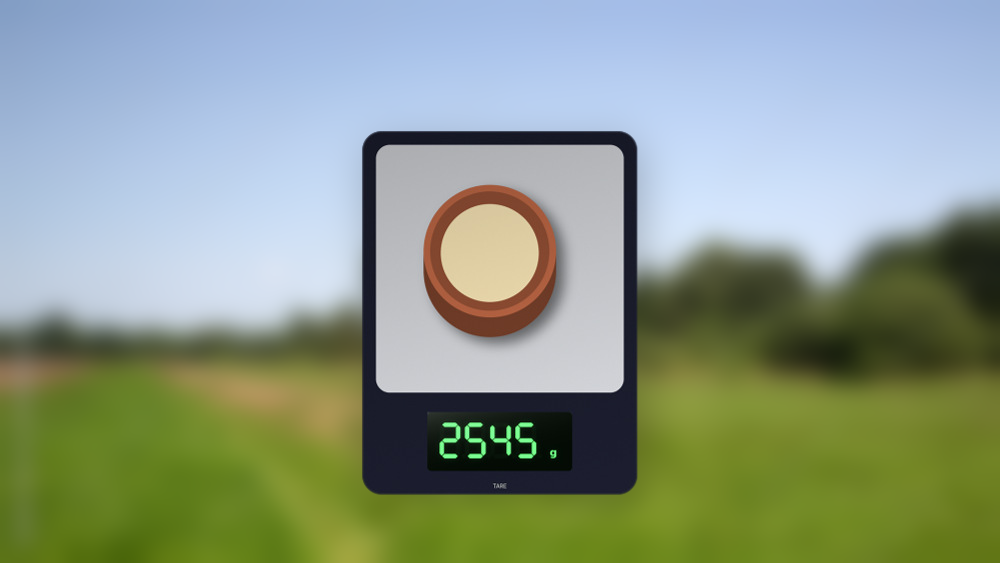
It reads **2545** g
